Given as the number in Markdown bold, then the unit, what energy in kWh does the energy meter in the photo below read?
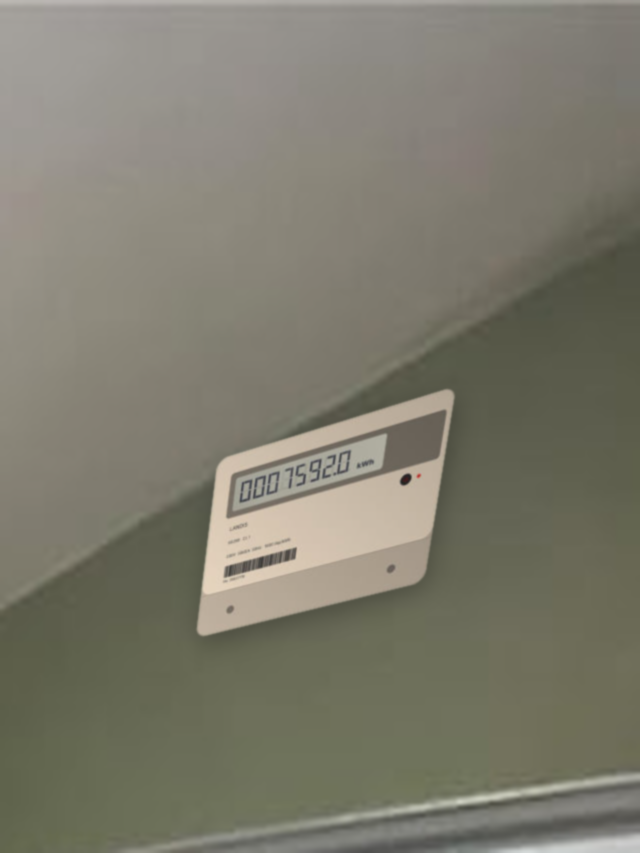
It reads **7592.0** kWh
